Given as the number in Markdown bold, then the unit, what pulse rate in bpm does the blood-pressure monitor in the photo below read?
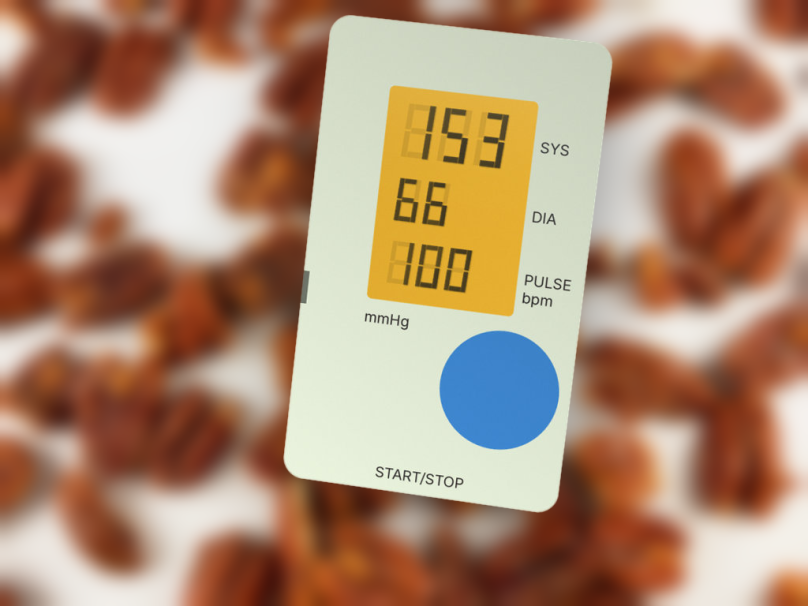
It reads **100** bpm
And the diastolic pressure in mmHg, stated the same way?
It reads **66** mmHg
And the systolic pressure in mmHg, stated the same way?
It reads **153** mmHg
